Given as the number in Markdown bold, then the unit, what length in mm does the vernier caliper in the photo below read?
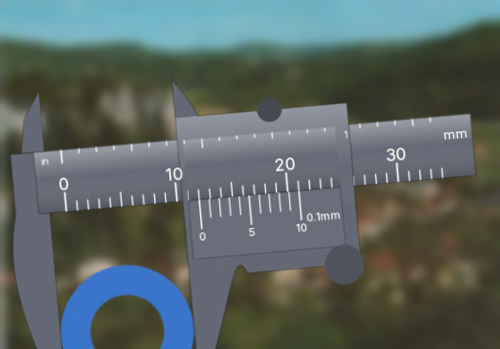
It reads **12.0** mm
